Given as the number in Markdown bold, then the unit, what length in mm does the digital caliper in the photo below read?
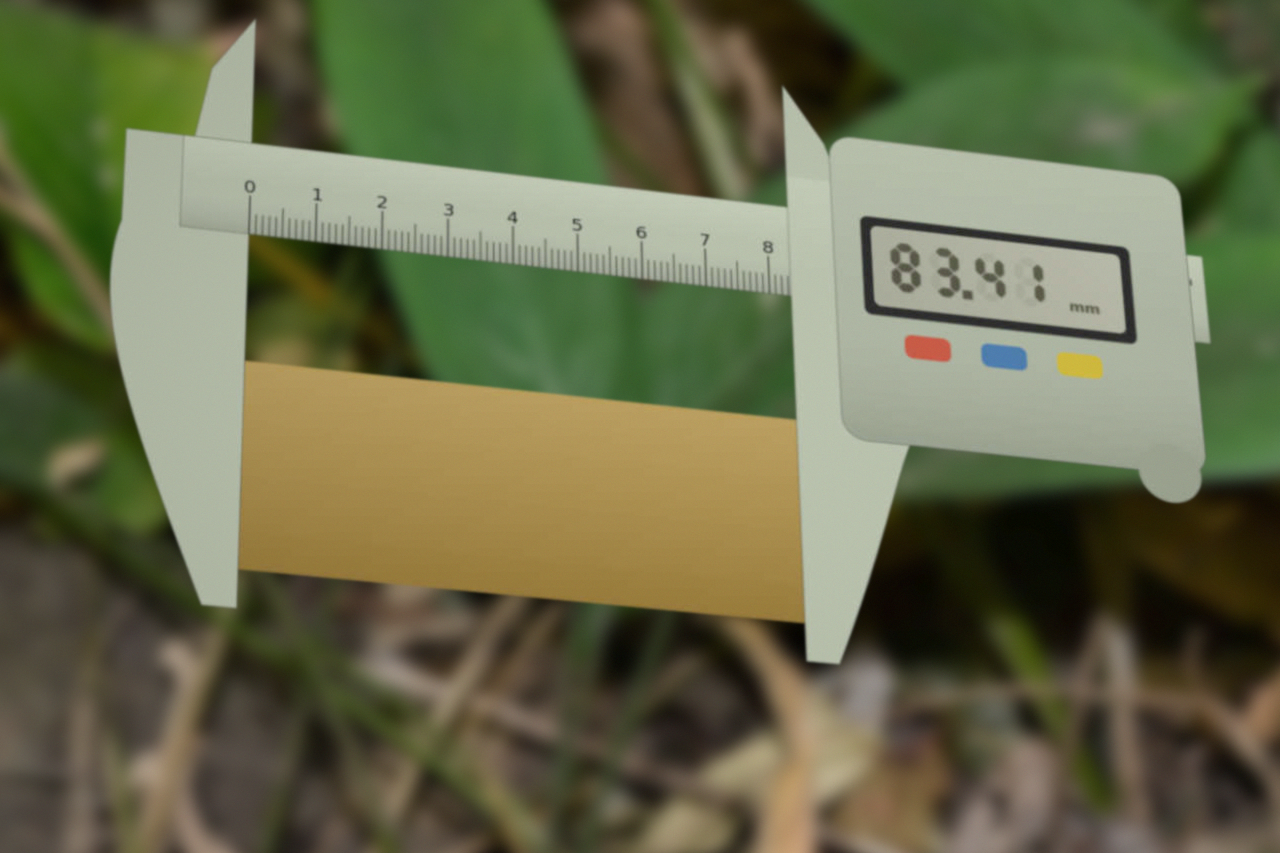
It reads **83.41** mm
